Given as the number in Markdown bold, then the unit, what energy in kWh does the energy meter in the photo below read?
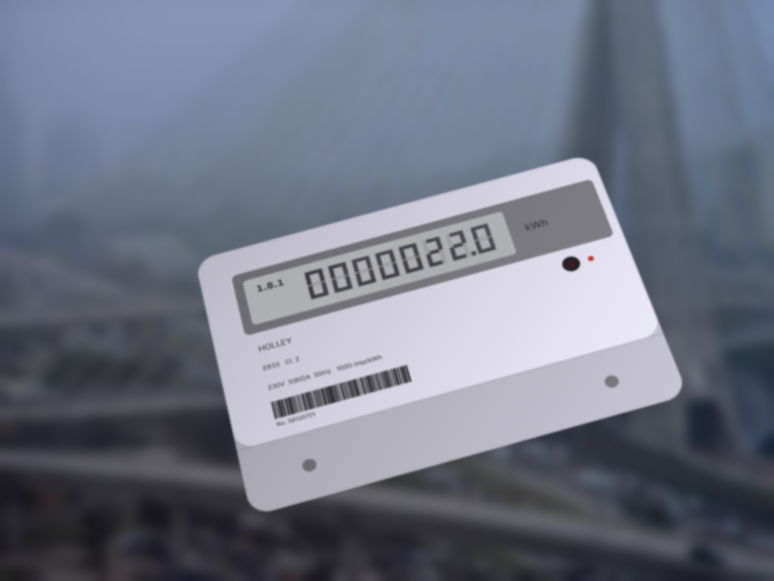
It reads **22.0** kWh
